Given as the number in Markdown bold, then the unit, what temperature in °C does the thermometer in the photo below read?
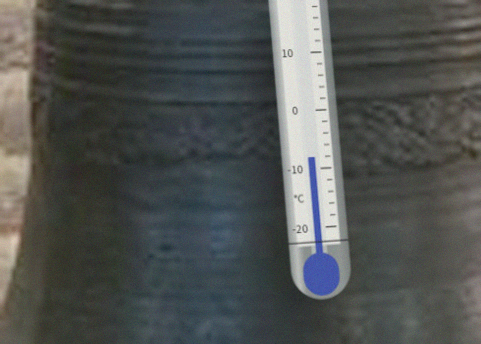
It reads **-8** °C
